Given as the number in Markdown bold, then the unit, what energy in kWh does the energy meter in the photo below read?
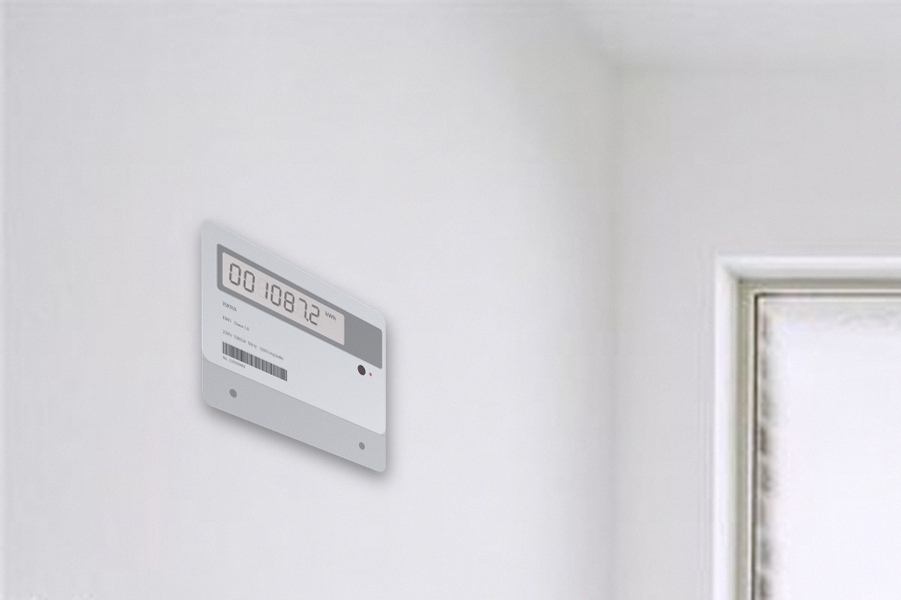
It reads **1087.2** kWh
